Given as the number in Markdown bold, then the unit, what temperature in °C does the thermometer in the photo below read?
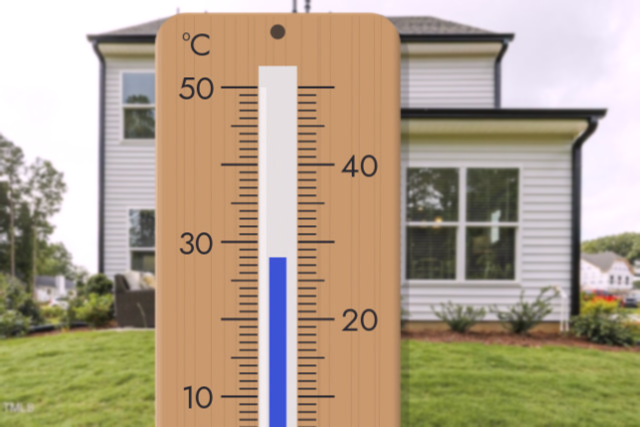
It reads **28** °C
